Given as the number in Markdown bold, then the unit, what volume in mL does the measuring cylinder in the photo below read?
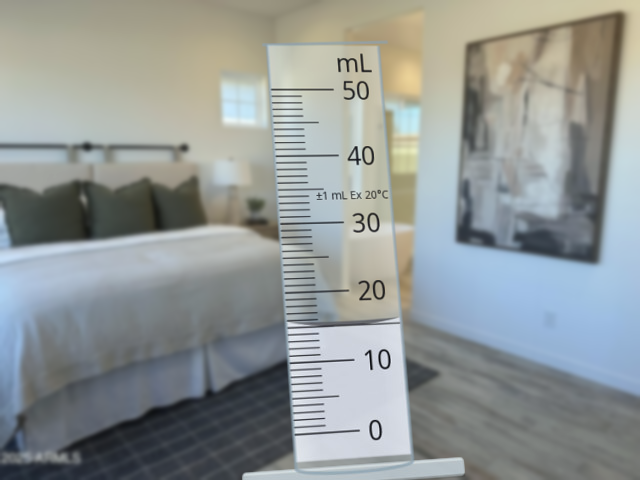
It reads **15** mL
